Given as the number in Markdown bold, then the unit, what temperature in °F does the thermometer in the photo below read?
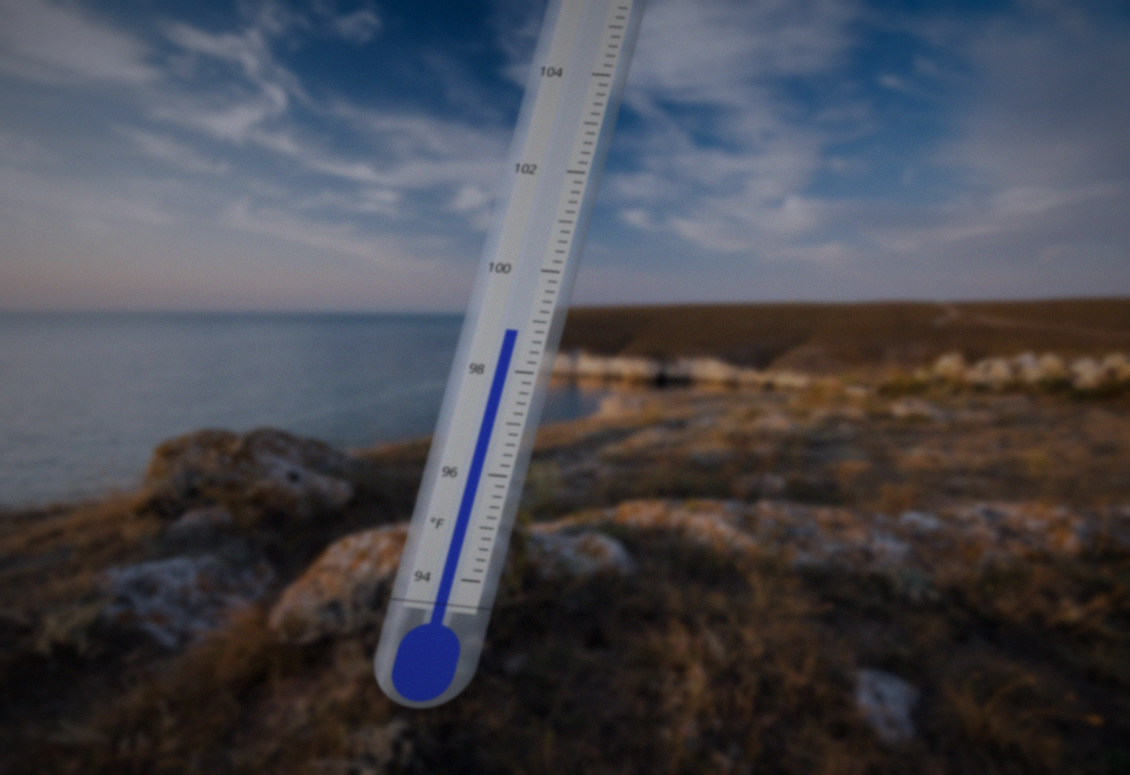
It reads **98.8** °F
